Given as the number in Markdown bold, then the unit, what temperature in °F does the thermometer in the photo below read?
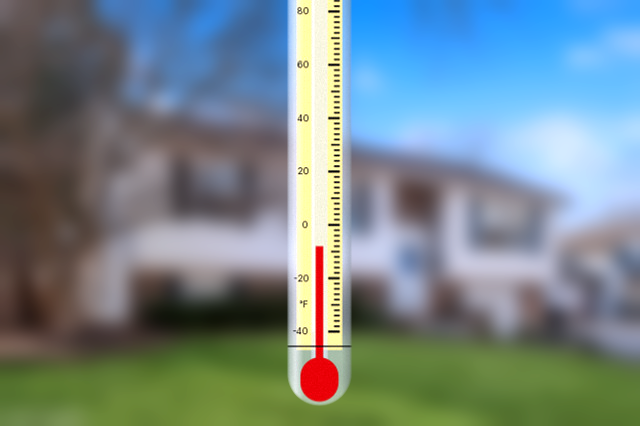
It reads **-8** °F
